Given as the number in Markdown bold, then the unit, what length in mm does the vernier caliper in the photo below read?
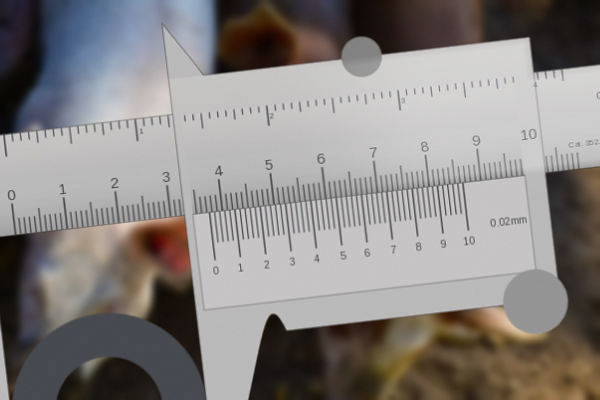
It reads **37.5** mm
